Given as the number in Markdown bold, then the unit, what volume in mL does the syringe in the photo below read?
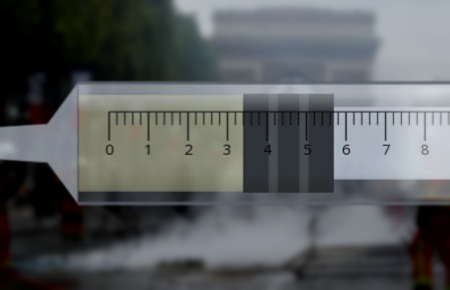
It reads **3.4** mL
